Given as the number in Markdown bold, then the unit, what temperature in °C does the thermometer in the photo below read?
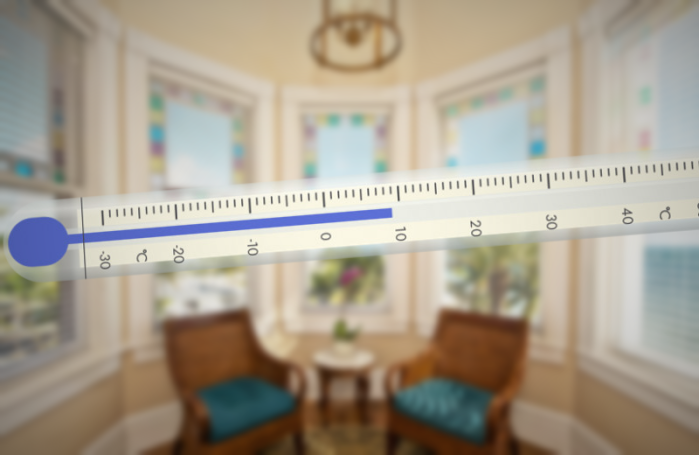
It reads **9** °C
